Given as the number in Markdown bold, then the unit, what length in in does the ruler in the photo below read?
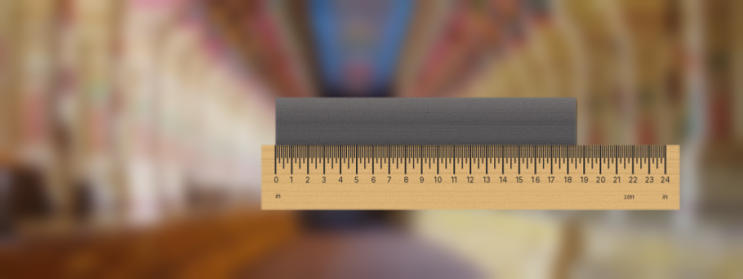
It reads **18.5** in
